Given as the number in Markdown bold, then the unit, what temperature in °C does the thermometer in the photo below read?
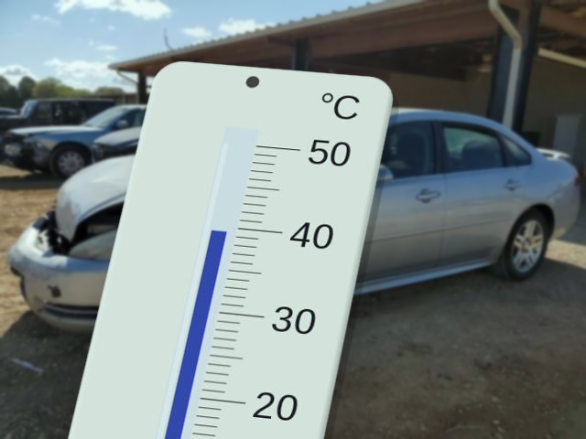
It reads **39.5** °C
